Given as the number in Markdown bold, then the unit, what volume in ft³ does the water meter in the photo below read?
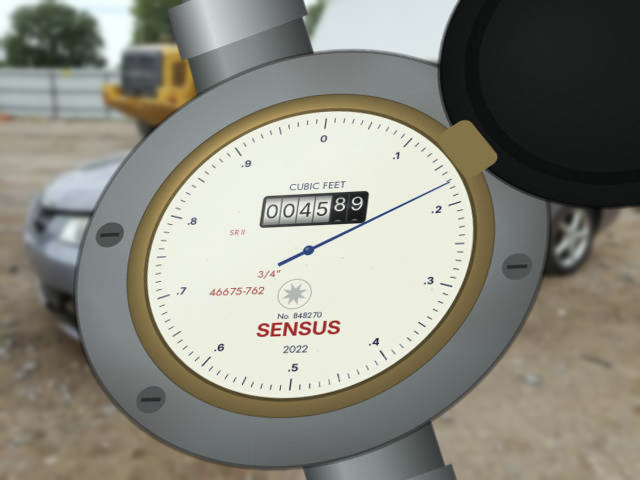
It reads **4589.17** ft³
